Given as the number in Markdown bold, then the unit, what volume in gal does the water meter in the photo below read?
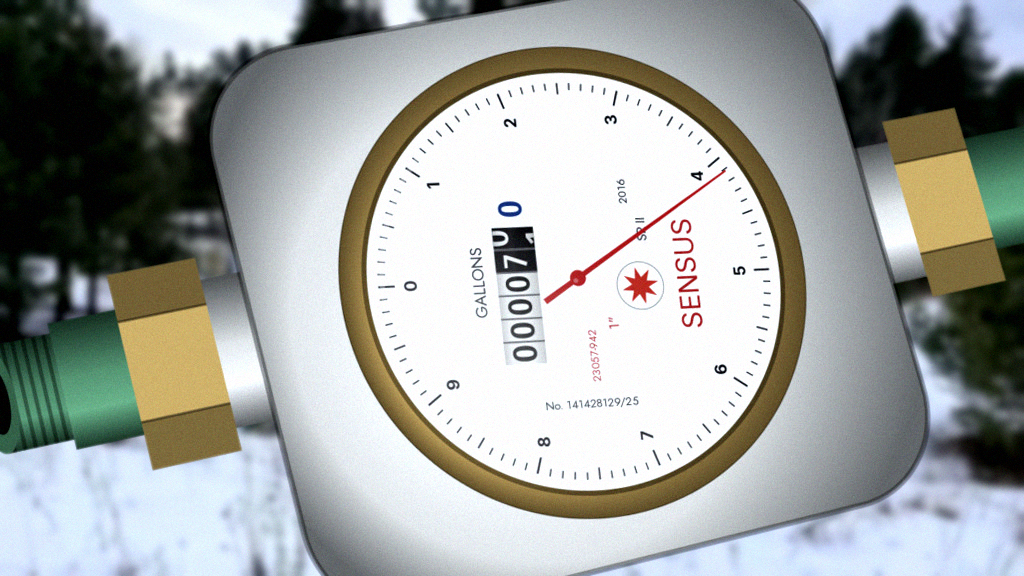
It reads **704.1** gal
